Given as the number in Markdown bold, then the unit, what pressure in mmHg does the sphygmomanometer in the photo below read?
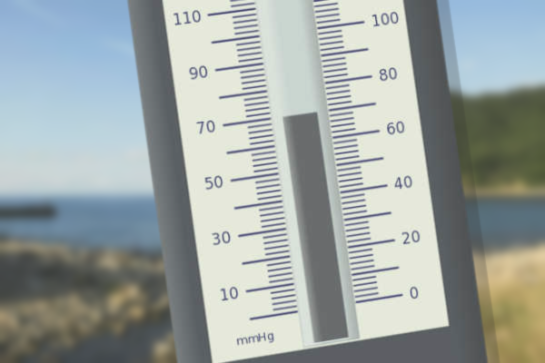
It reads **70** mmHg
